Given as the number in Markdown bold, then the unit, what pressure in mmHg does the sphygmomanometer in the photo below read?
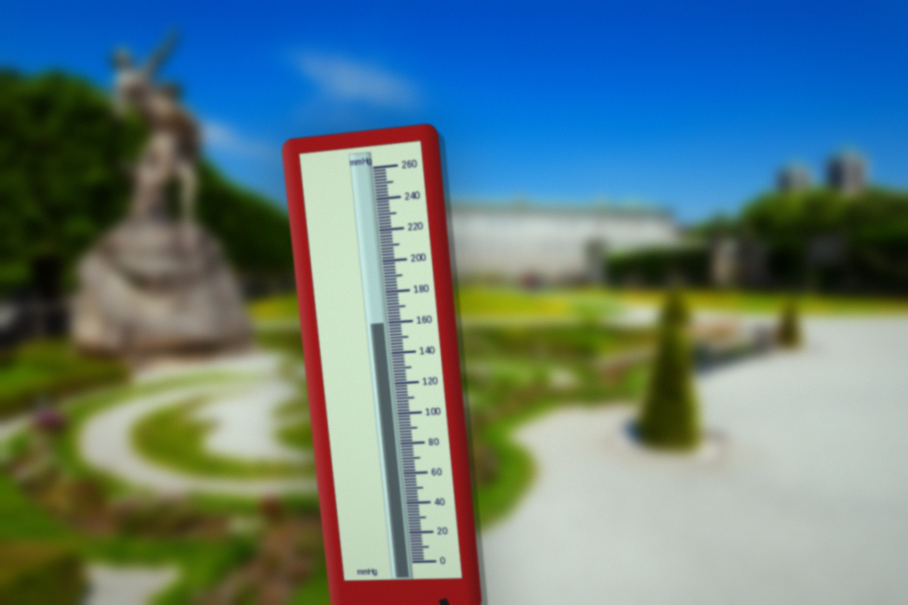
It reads **160** mmHg
